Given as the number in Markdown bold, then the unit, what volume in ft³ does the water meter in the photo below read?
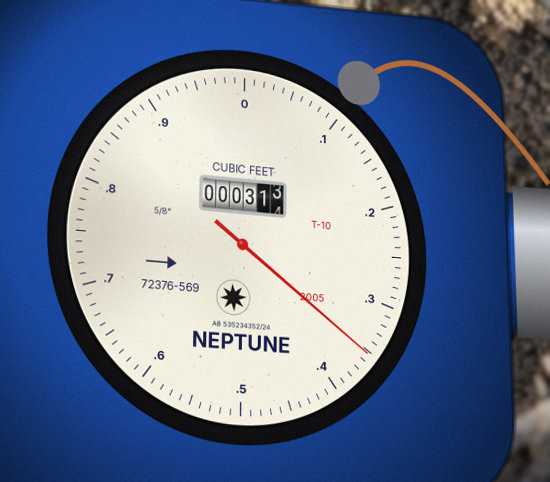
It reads **313.35** ft³
